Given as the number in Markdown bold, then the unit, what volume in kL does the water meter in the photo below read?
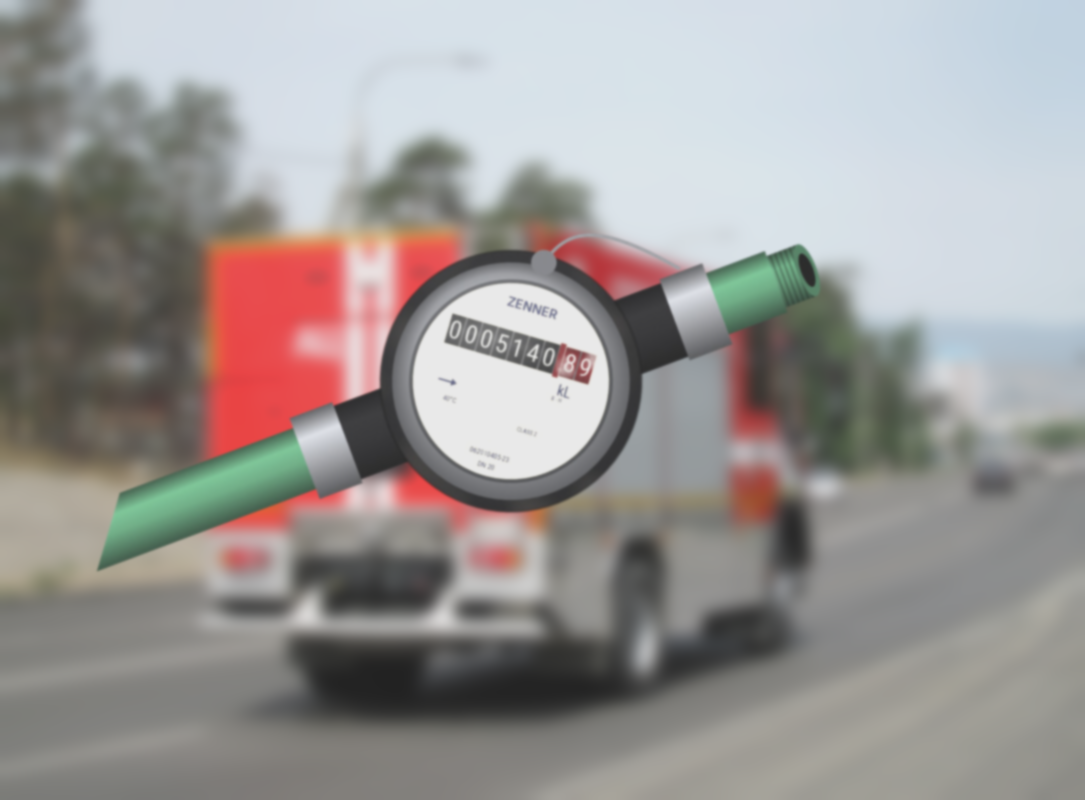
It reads **5140.89** kL
